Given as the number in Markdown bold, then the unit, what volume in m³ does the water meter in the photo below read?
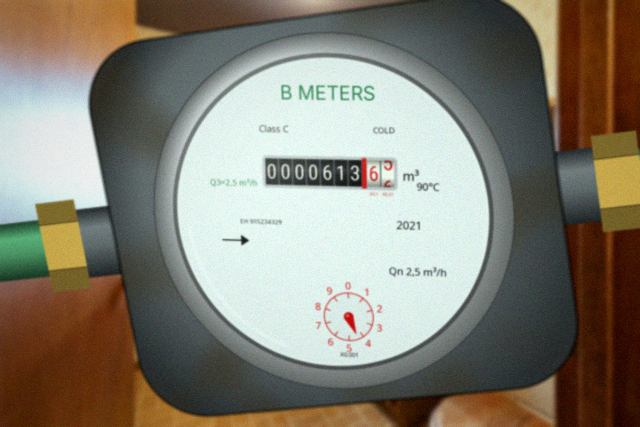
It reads **613.654** m³
